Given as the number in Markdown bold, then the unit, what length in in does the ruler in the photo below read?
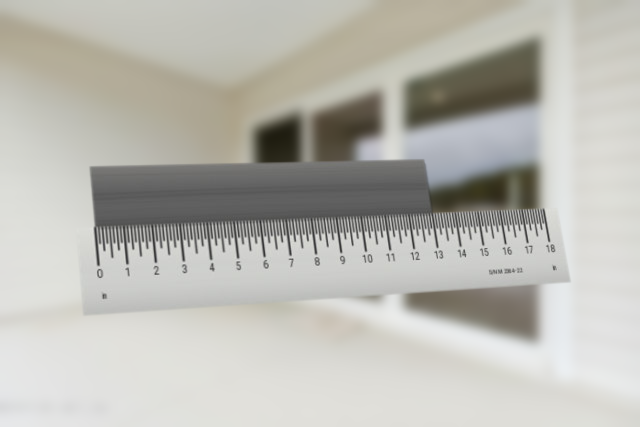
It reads **13** in
